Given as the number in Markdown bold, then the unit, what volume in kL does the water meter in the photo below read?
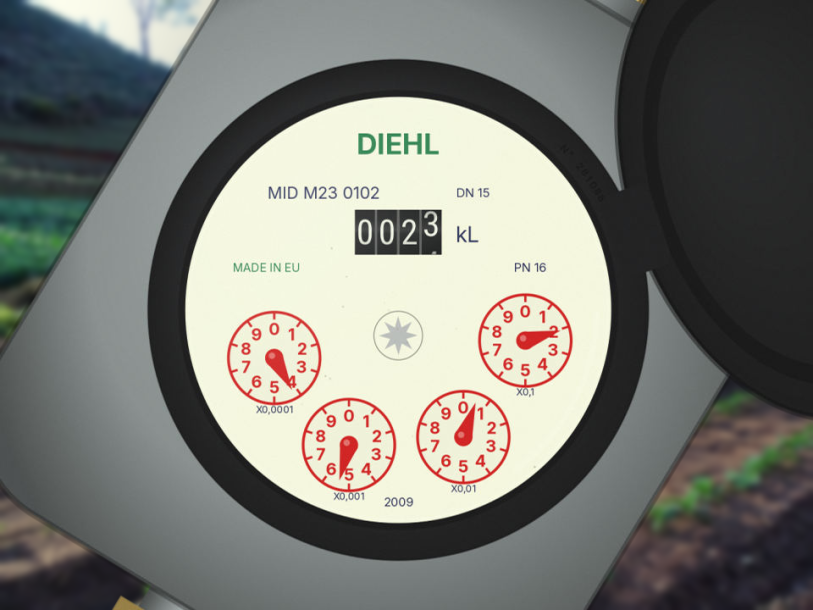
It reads **23.2054** kL
